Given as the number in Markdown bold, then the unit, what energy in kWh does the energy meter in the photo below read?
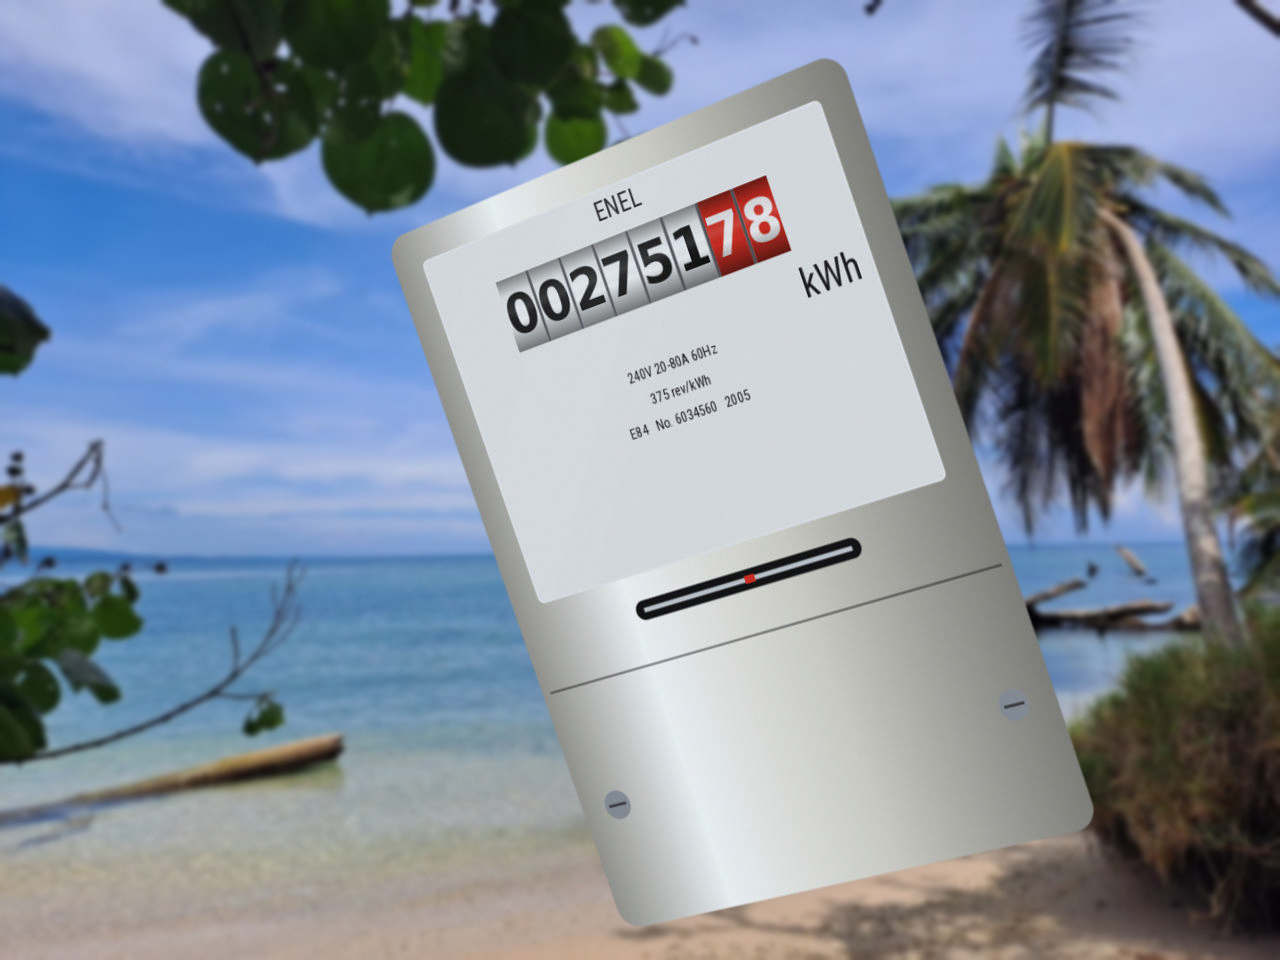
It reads **2751.78** kWh
